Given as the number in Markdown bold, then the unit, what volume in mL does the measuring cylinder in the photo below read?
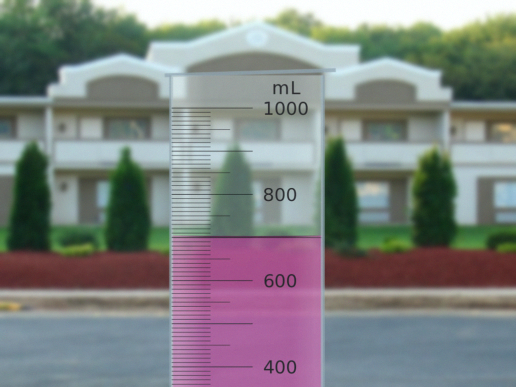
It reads **700** mL
